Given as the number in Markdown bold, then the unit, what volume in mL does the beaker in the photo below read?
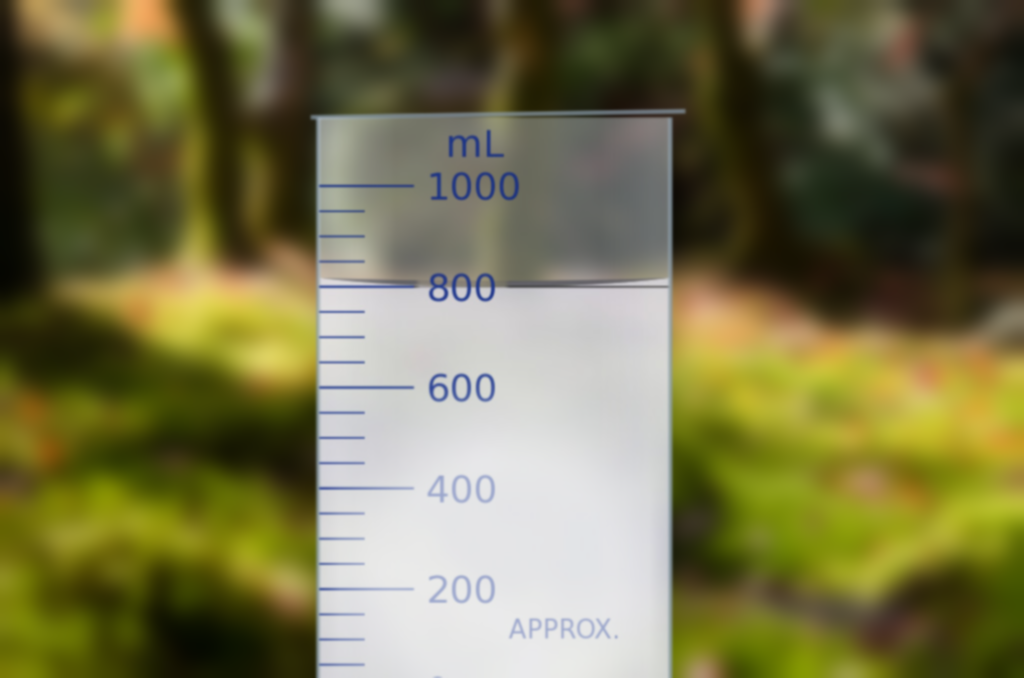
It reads **800** mL
